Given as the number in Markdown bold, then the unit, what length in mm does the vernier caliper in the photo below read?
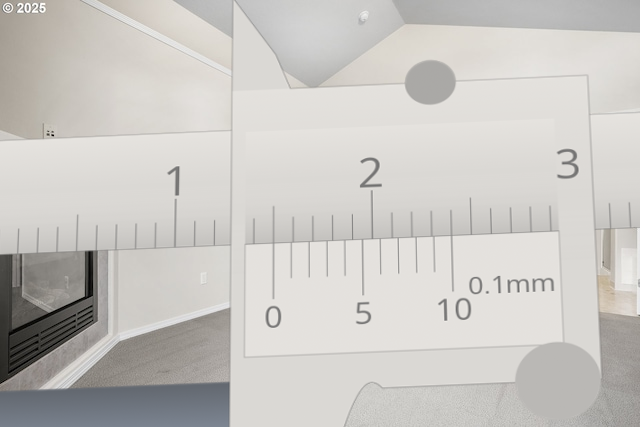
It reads **15.0** mm
